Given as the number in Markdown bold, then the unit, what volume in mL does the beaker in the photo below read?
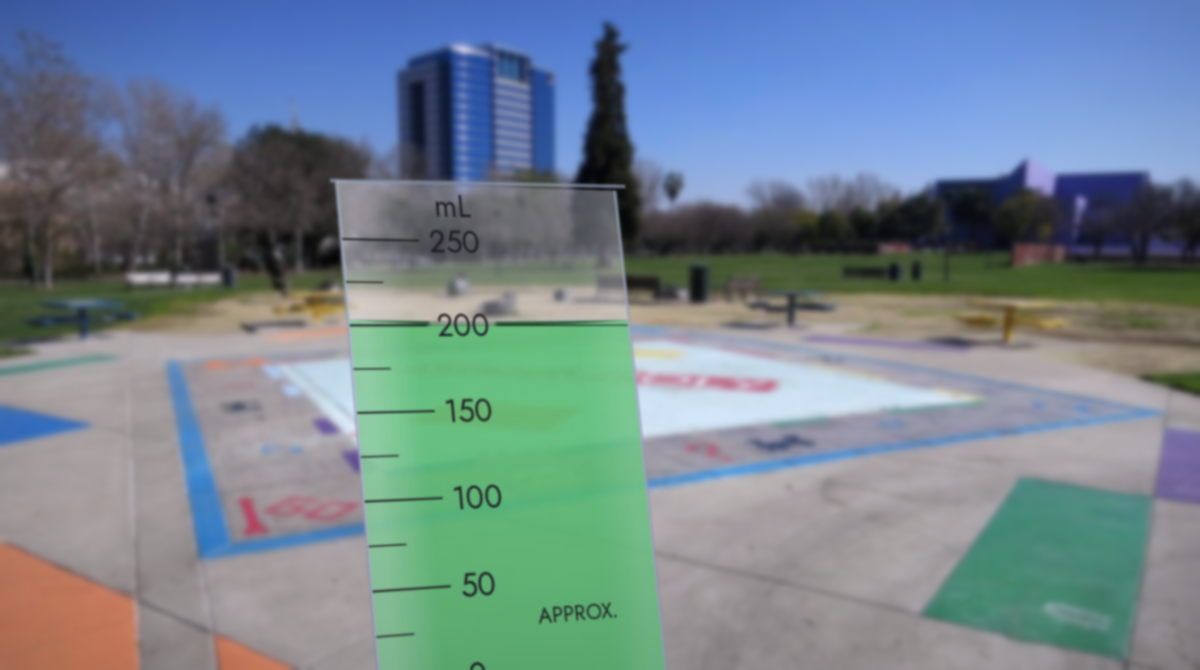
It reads **200** mL
